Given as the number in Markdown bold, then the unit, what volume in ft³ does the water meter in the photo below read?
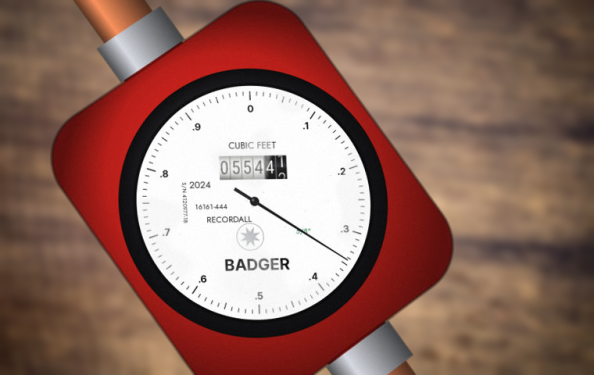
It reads **55441.34** ft³
